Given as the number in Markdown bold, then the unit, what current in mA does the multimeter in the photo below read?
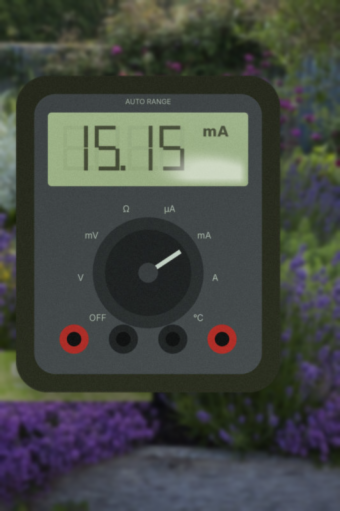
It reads **15.15** mA
